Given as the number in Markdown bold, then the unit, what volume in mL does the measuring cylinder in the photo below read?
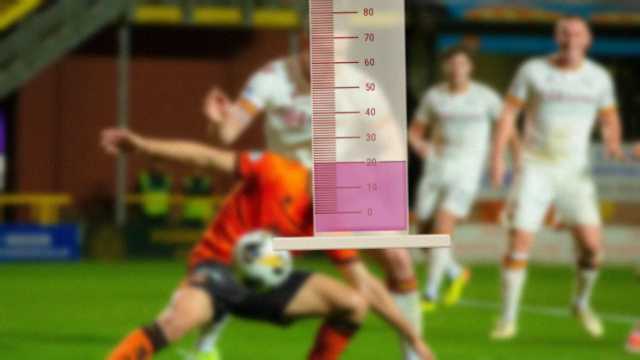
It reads **20** mL
